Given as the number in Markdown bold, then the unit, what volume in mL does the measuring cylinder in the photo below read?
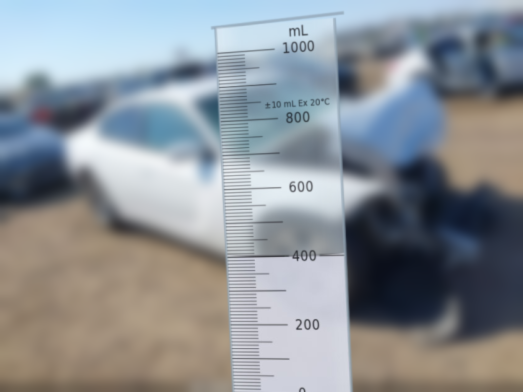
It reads **400** mL
